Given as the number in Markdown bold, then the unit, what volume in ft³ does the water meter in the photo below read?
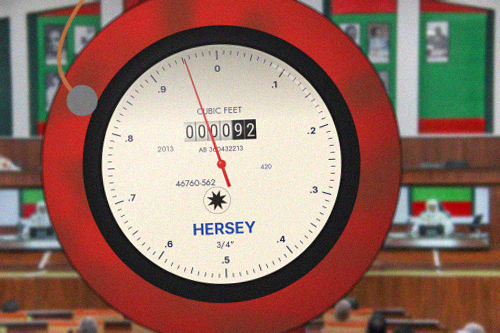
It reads **91.95** ft³
